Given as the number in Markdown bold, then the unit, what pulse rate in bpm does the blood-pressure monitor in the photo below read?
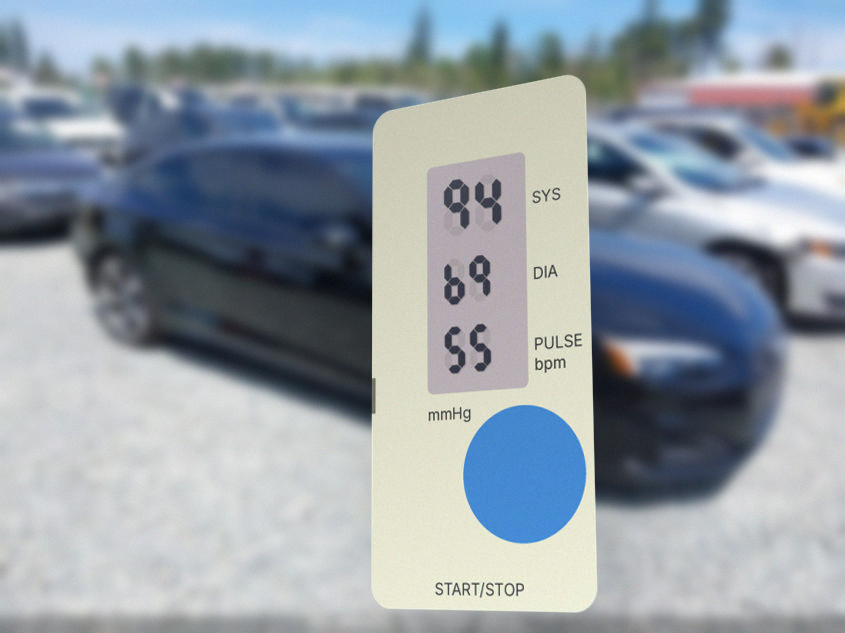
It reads **55** bpm
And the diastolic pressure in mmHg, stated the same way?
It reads **69** mmHg
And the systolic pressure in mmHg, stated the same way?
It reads **94** mmHg
